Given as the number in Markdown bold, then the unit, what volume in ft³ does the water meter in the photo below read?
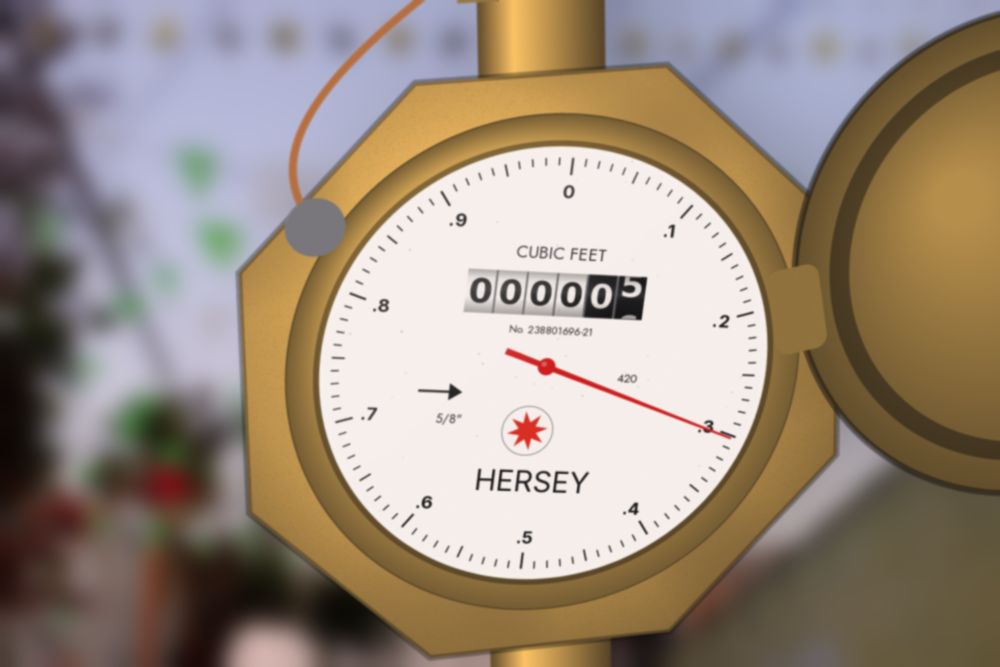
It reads **5.30** ft³
